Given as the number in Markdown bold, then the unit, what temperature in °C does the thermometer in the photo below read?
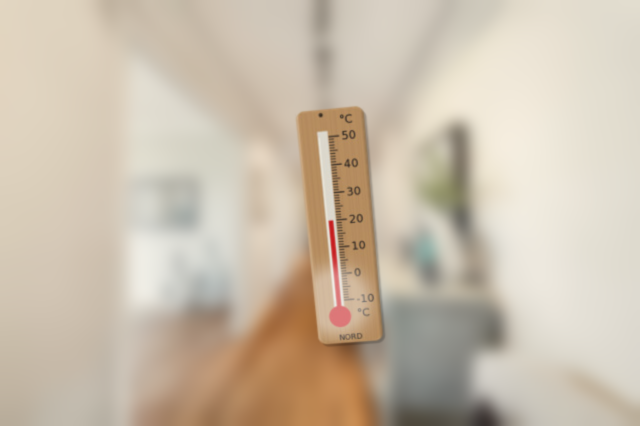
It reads **20** °C
